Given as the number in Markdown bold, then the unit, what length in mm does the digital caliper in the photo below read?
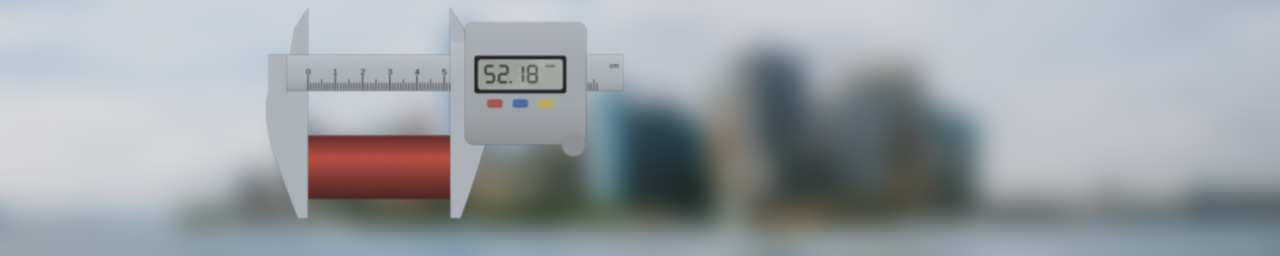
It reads **52.18** mm
